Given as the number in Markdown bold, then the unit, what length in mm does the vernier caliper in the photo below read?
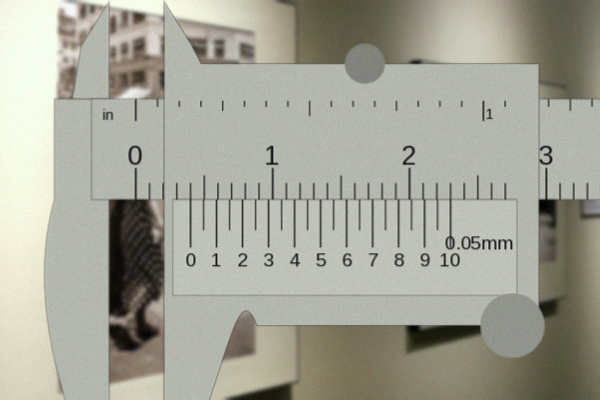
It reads **4.0** mm
